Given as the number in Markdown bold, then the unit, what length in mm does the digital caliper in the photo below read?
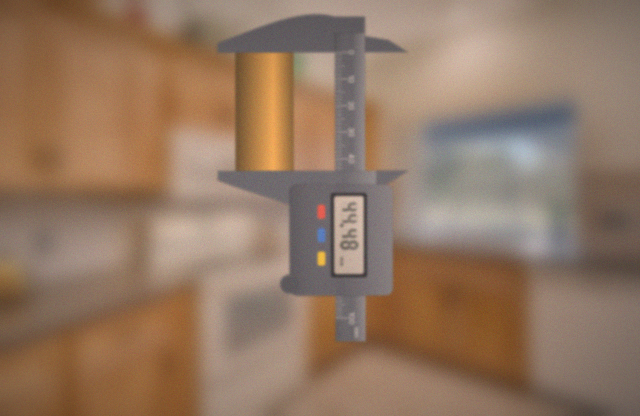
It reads **44.48** mm
